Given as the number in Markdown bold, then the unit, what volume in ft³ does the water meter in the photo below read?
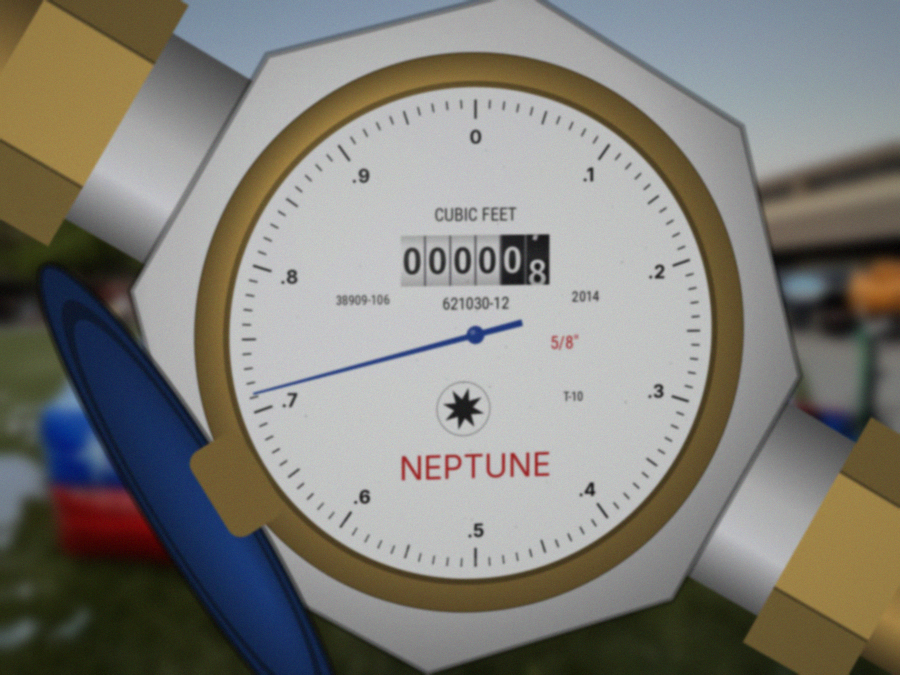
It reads **7.71** ft³
